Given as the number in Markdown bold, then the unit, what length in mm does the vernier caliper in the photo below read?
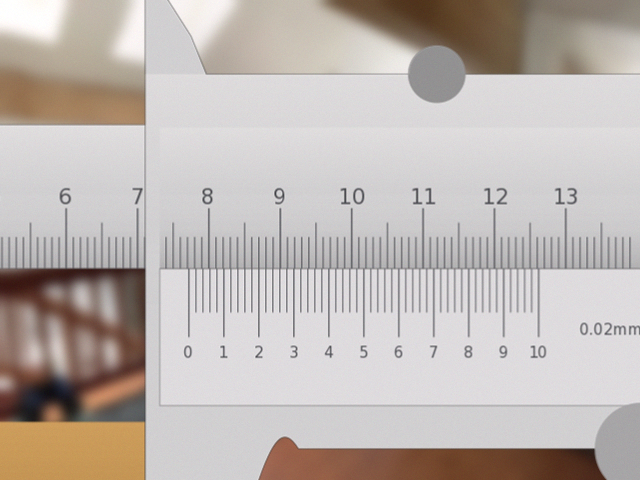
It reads **77.2** mm
